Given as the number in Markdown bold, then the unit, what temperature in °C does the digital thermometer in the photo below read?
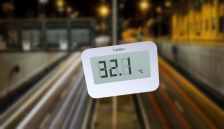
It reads **32.1** °C
